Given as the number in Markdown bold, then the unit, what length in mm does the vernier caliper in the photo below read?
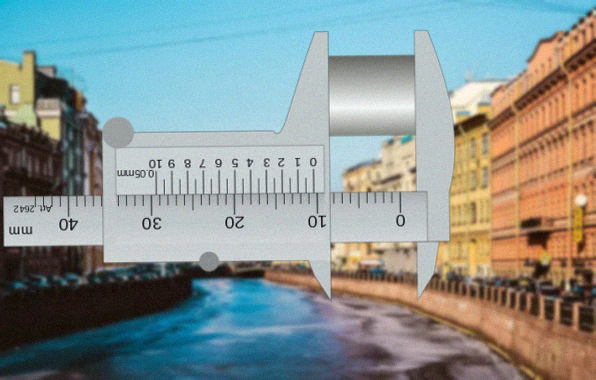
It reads **10.4** mm
